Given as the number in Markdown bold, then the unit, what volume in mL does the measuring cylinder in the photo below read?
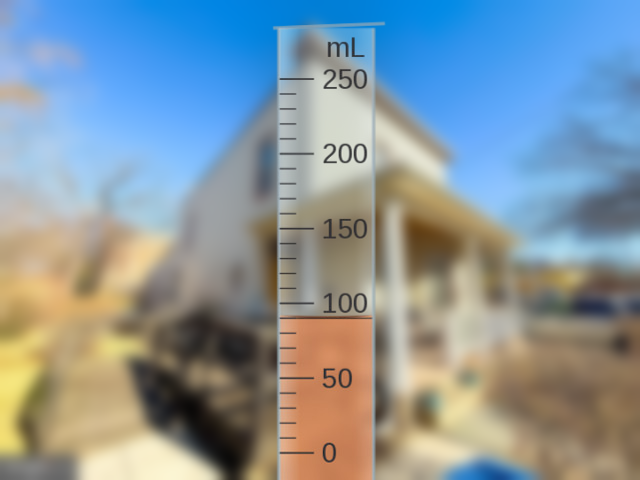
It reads **90** mL
